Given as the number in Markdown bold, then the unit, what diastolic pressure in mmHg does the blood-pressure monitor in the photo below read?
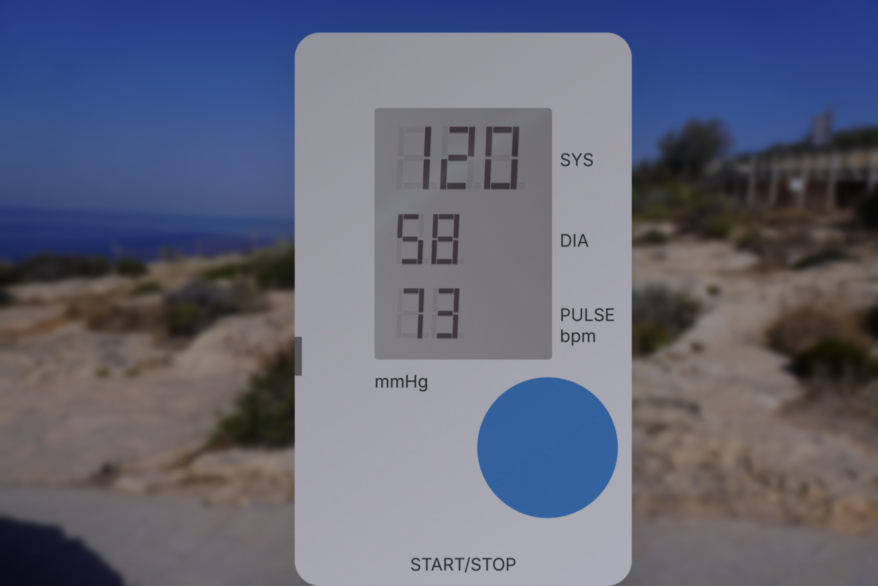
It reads **58** mmHg
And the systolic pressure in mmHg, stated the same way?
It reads **120** mmHg
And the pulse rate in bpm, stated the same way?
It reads **73** bpm
